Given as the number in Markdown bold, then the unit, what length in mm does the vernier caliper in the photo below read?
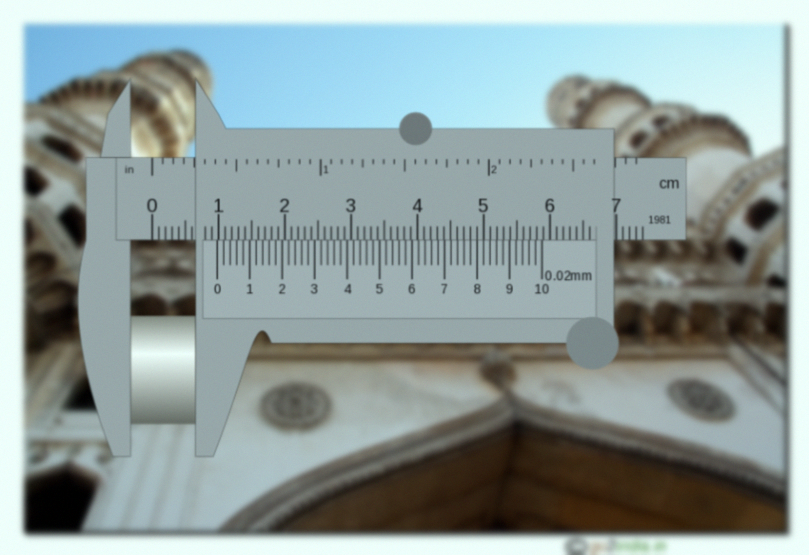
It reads **9.8** mm
